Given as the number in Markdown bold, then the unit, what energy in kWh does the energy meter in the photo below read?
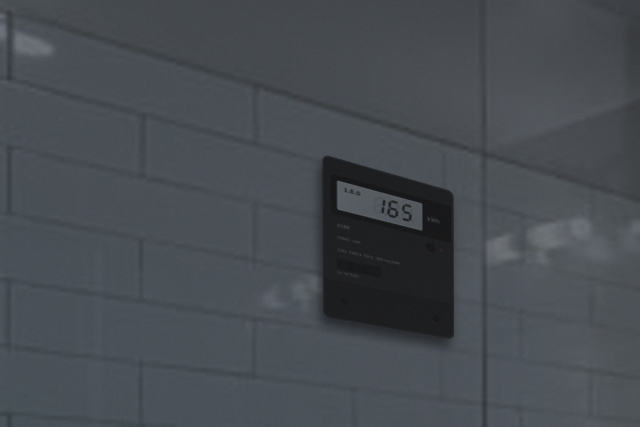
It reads **165** kWh
